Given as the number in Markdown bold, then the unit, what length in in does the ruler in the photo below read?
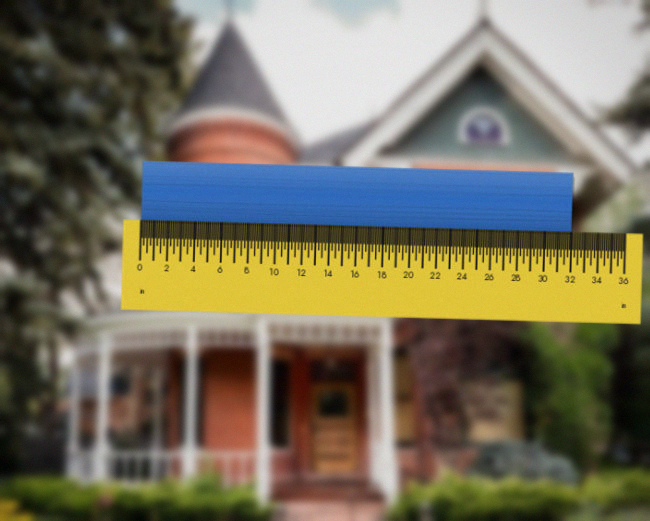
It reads **32** in
